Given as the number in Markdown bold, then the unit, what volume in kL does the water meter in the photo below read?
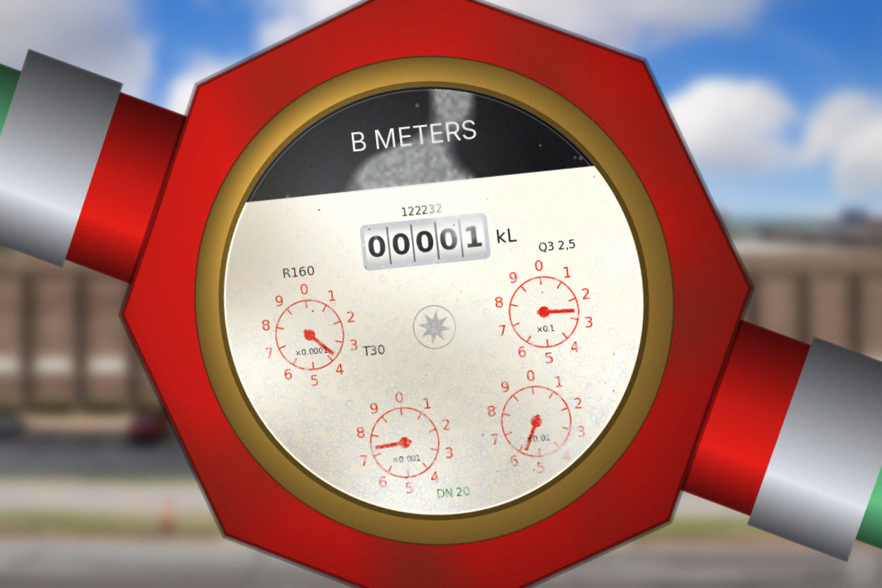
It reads **1.2573** kL
